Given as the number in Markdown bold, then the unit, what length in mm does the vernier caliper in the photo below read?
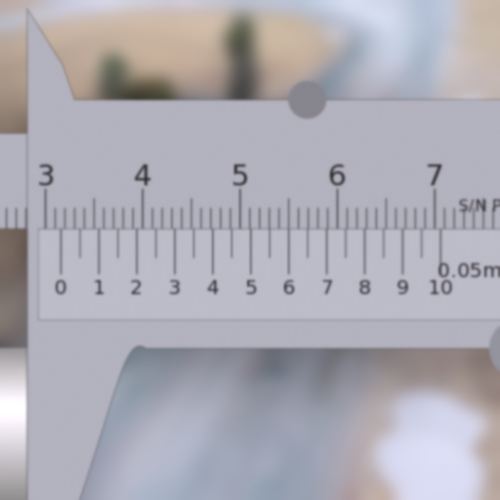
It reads **31.6** mm
